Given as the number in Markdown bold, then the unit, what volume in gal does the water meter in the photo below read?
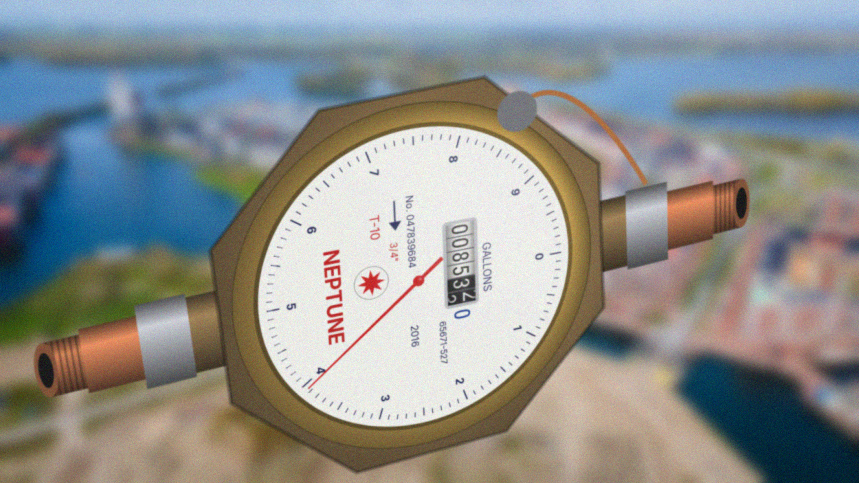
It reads **85323.9** gal
